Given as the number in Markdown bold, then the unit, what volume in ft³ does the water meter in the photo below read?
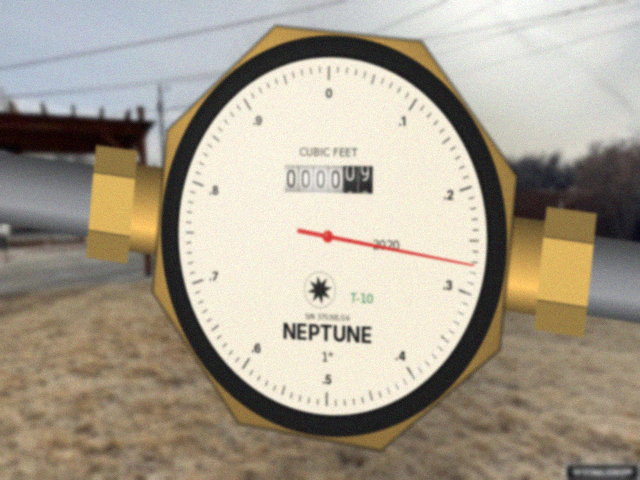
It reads **9.27** ft³
